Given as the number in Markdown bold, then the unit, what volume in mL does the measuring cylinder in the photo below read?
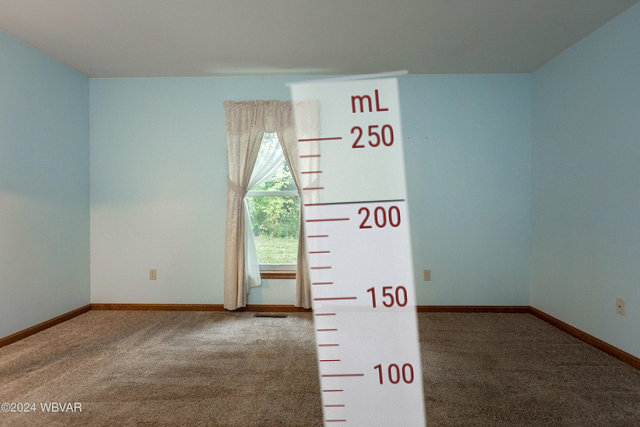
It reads **210** mL
